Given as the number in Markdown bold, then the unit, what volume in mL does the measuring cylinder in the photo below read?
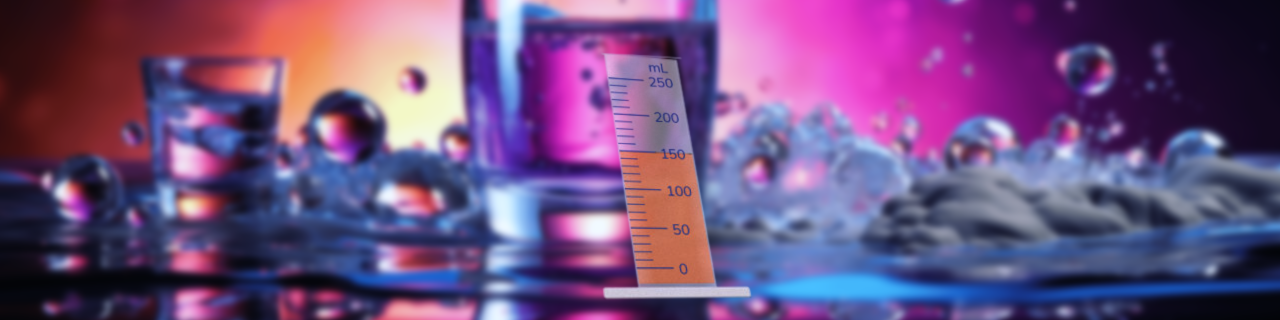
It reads **150** mL
